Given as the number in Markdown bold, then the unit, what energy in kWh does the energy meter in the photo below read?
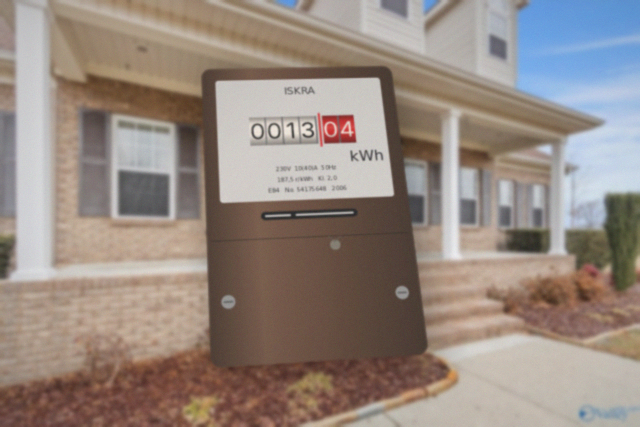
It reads **13.04** kWh
